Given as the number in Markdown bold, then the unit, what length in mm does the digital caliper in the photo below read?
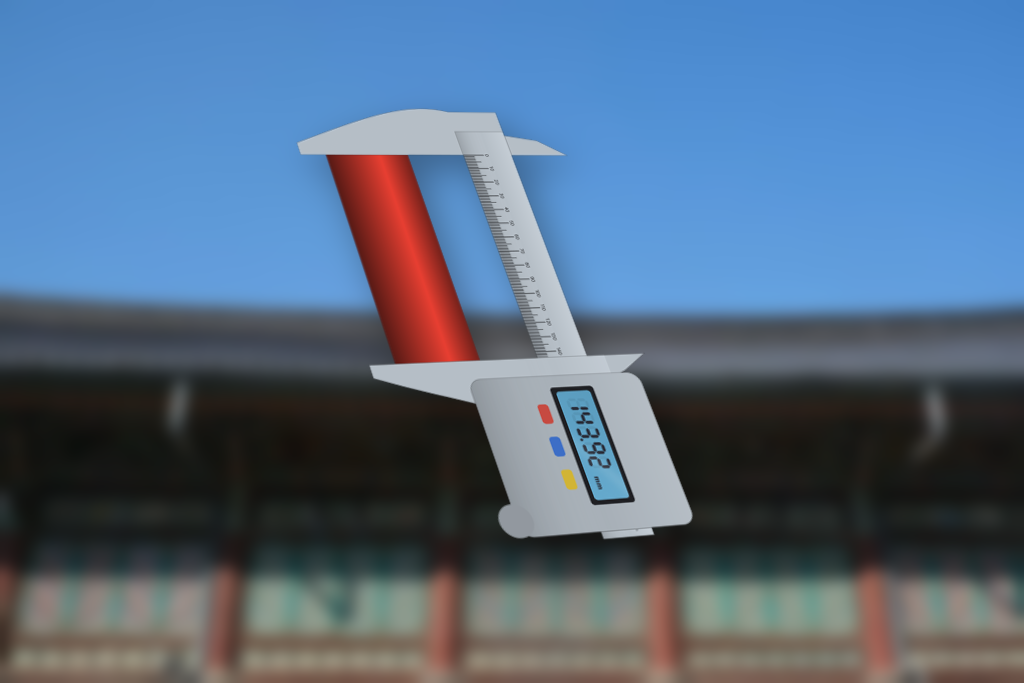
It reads **143.92** mm
